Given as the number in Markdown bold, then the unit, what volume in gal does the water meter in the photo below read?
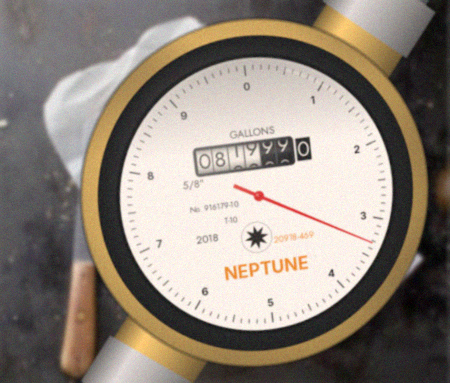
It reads **819993.3** gal
